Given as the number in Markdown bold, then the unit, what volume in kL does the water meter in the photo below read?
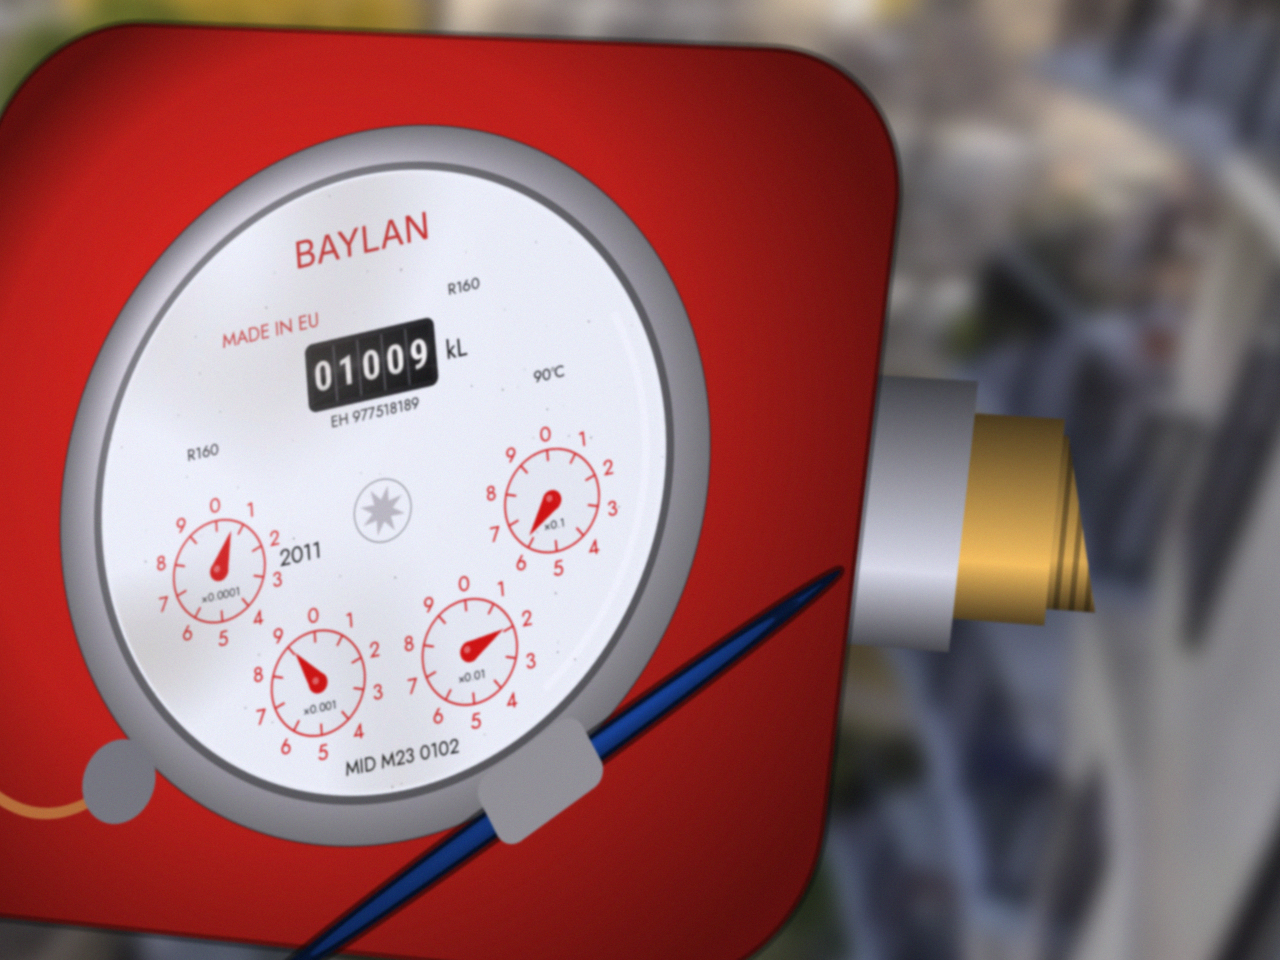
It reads **1009.6190** kL
